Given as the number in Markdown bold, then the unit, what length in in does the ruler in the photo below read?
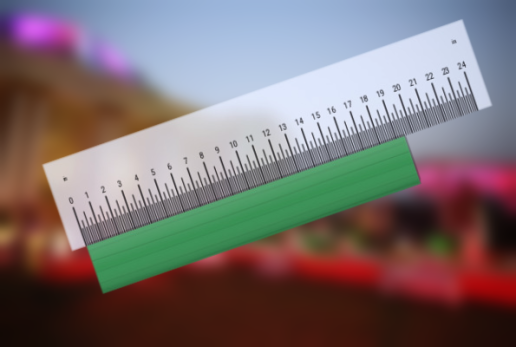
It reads **19.5** in
